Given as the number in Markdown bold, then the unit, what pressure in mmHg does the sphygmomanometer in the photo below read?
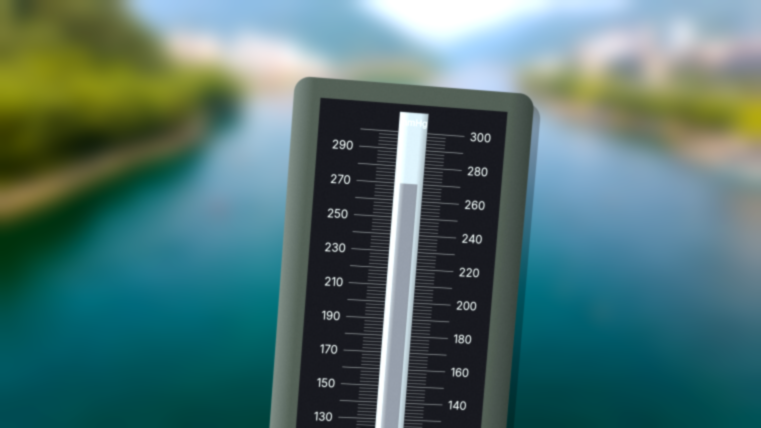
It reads **270** mmHg
